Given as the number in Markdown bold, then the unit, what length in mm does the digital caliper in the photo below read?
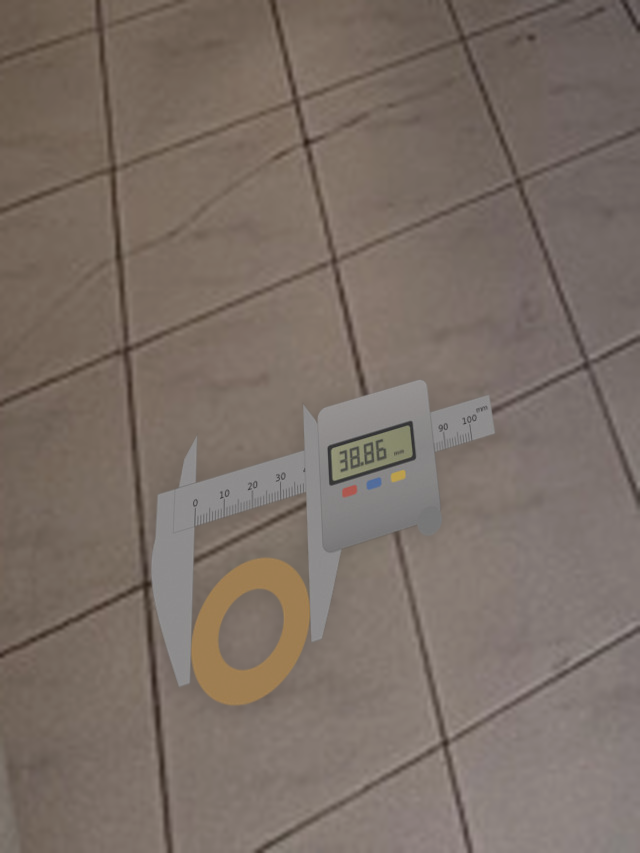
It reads **38.86** mm
